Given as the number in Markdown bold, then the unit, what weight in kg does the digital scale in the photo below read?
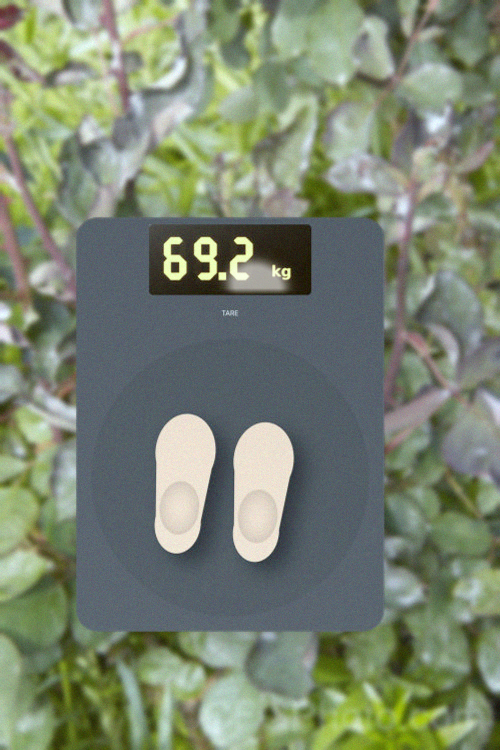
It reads **69.2** kg
